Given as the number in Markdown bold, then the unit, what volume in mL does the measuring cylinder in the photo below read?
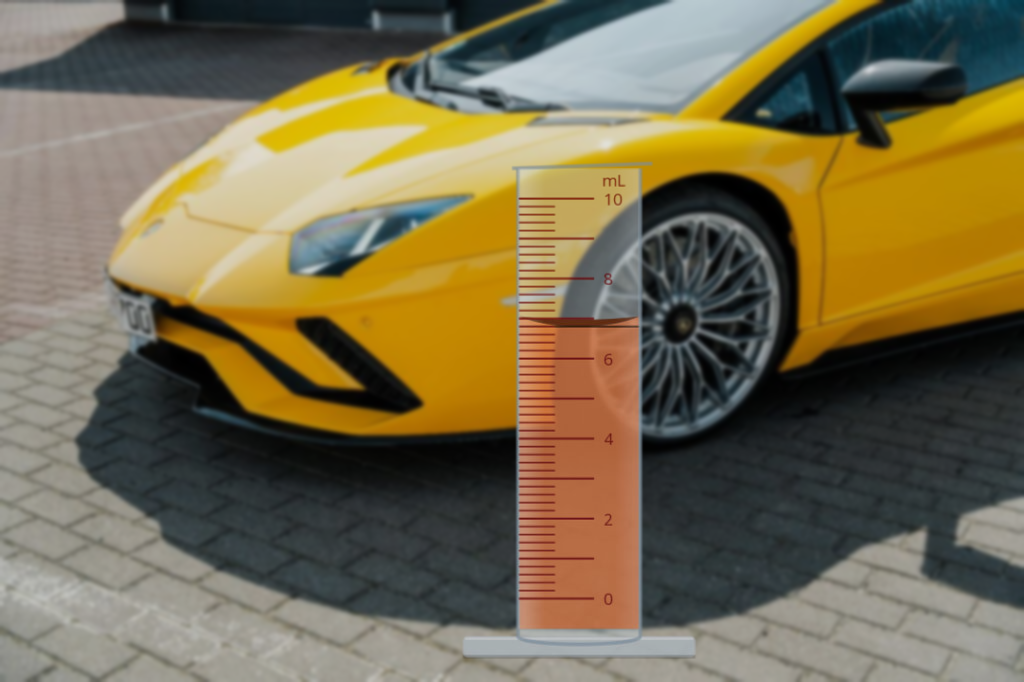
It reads **6.8** mL
